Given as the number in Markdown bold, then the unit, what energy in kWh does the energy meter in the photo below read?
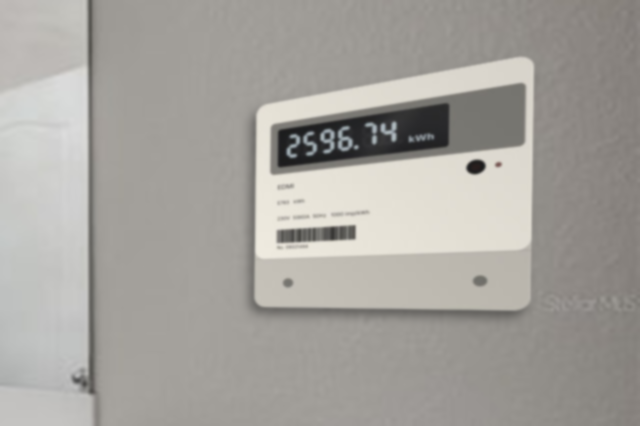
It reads **2596.74** kWh
